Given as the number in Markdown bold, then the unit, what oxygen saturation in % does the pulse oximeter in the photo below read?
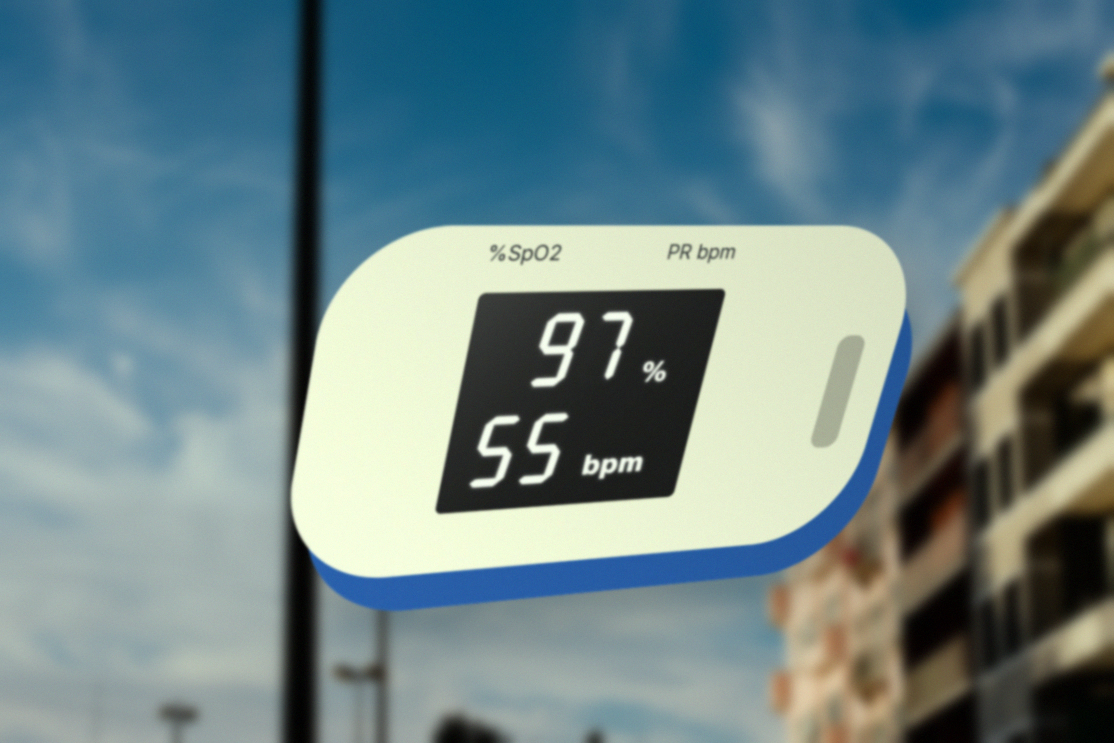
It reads **97** %
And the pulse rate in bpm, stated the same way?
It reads **55** bpm
